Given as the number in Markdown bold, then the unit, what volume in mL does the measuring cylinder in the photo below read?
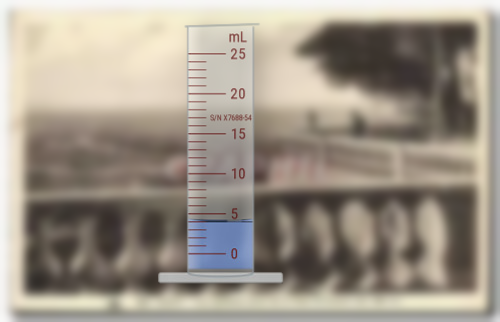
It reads **4** mL
